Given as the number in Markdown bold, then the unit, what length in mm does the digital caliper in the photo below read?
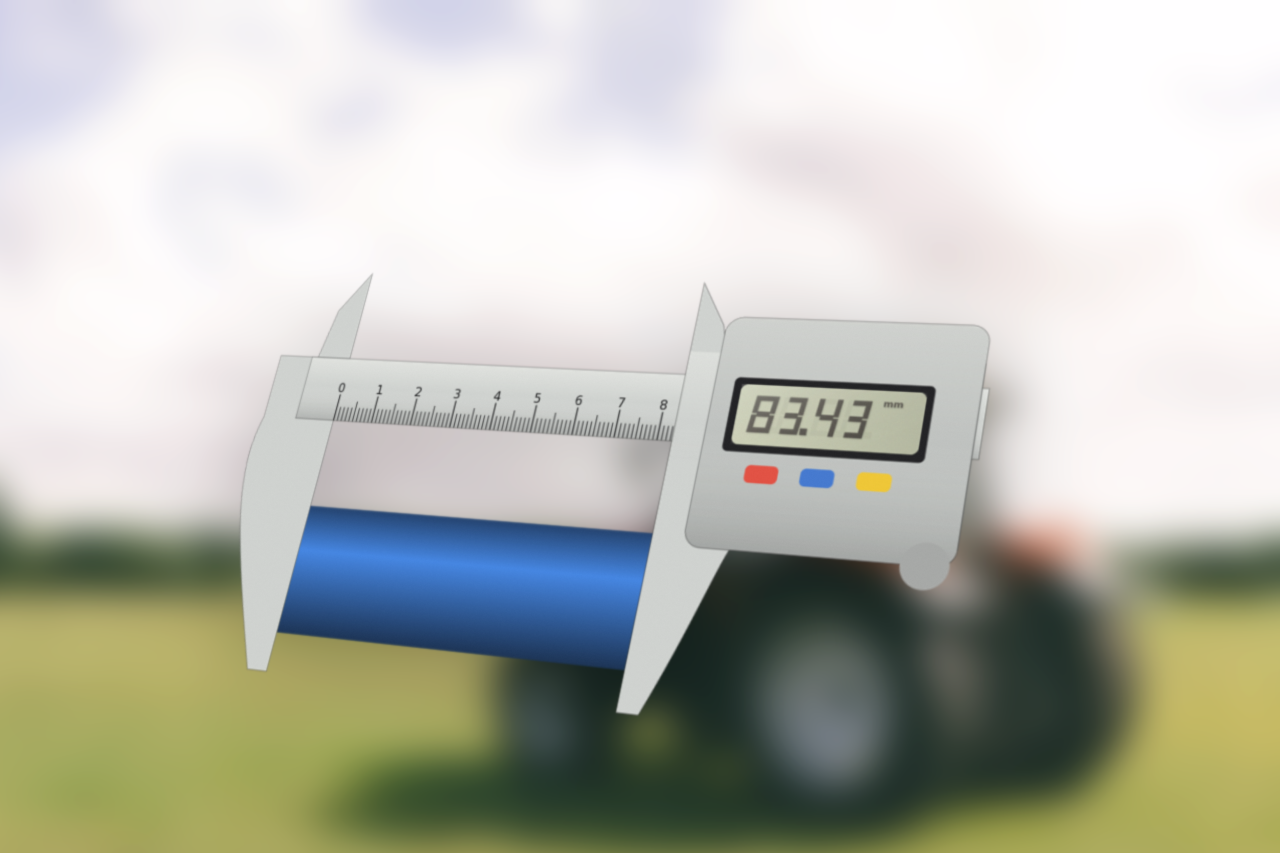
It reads **83.43** mm
